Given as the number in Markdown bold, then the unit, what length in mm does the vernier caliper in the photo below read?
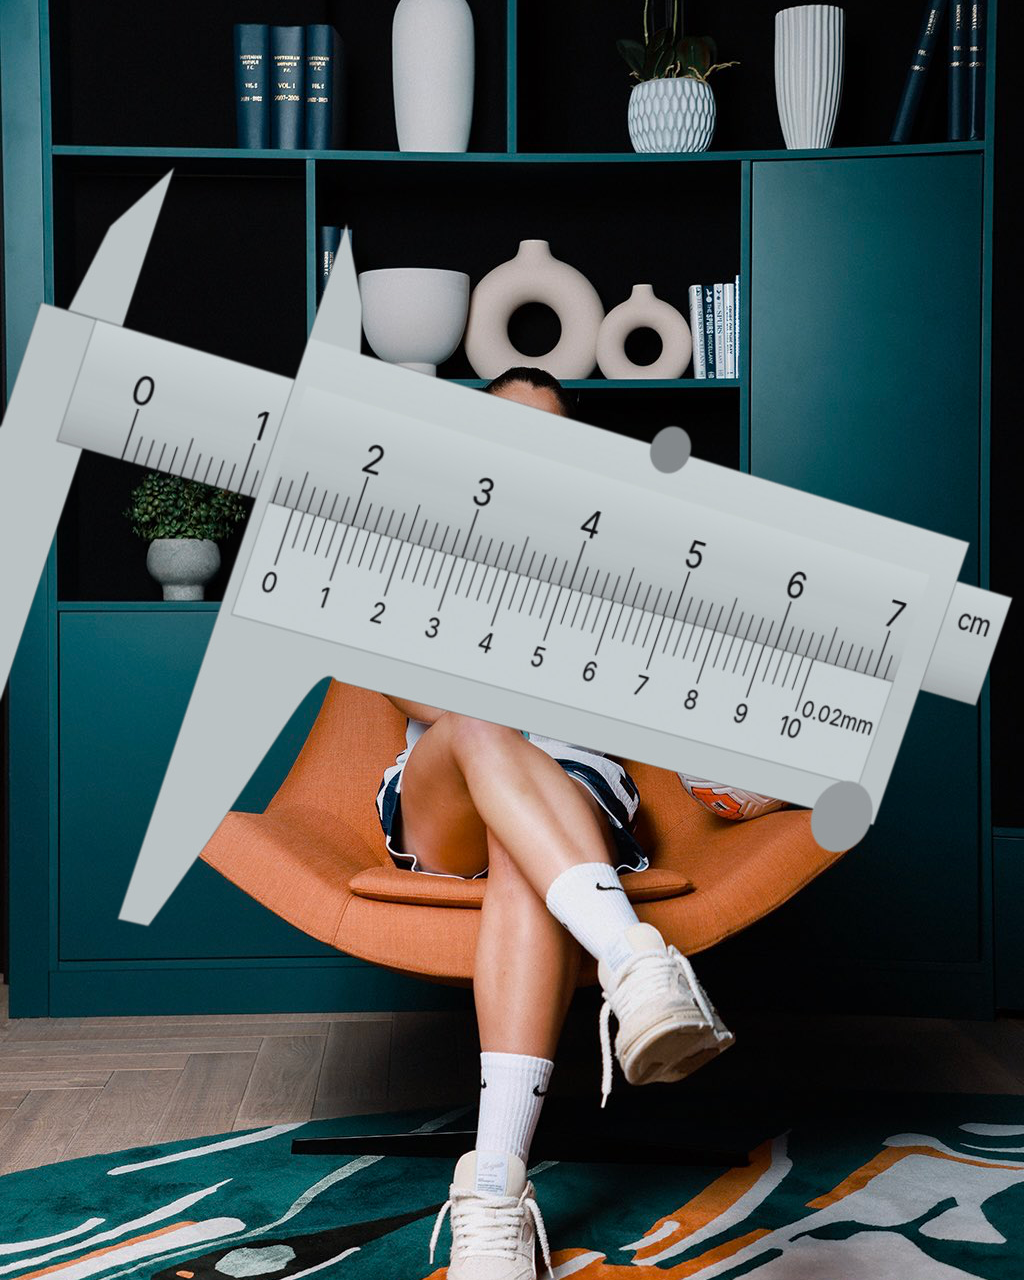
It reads **14.8** mm
